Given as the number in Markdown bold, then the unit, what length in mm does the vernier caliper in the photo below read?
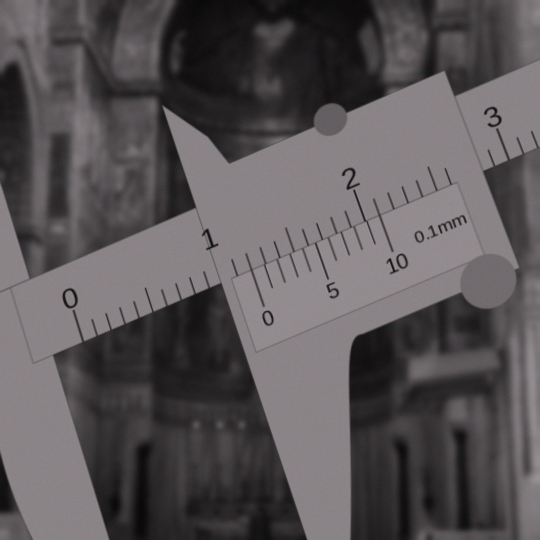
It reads **12.0** mm
